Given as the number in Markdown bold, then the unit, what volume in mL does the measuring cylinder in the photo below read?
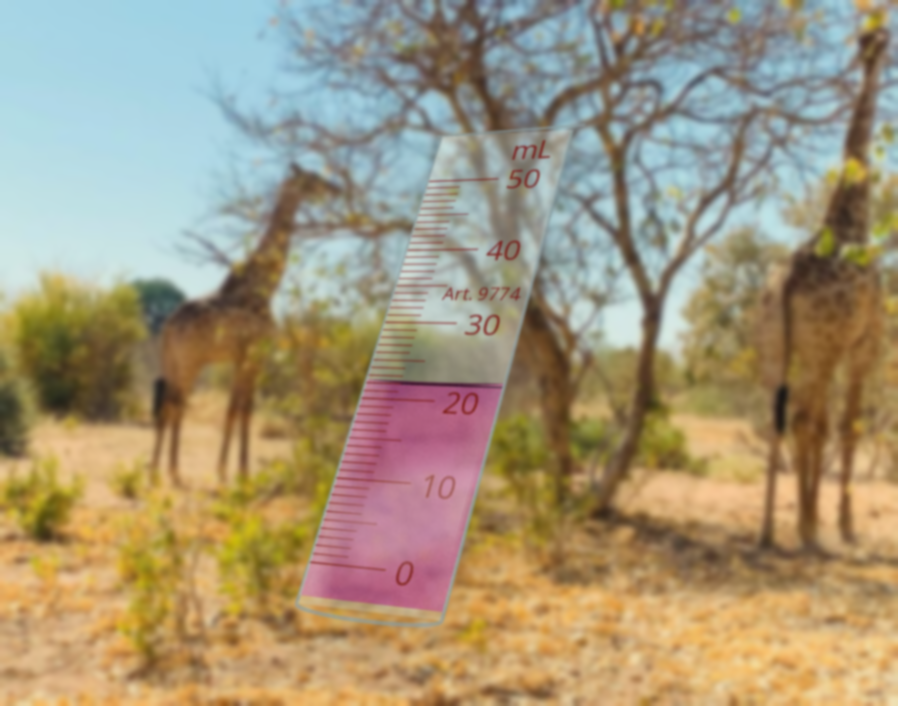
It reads **22** mL
